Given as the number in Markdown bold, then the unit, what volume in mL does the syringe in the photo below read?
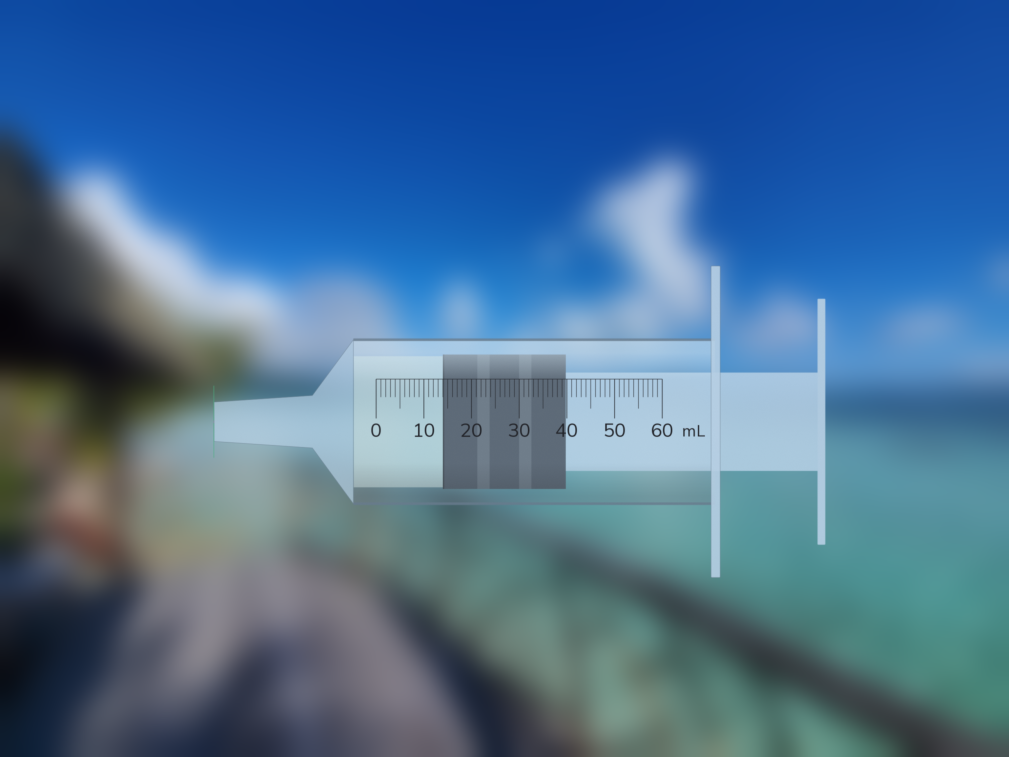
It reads **14** mL
